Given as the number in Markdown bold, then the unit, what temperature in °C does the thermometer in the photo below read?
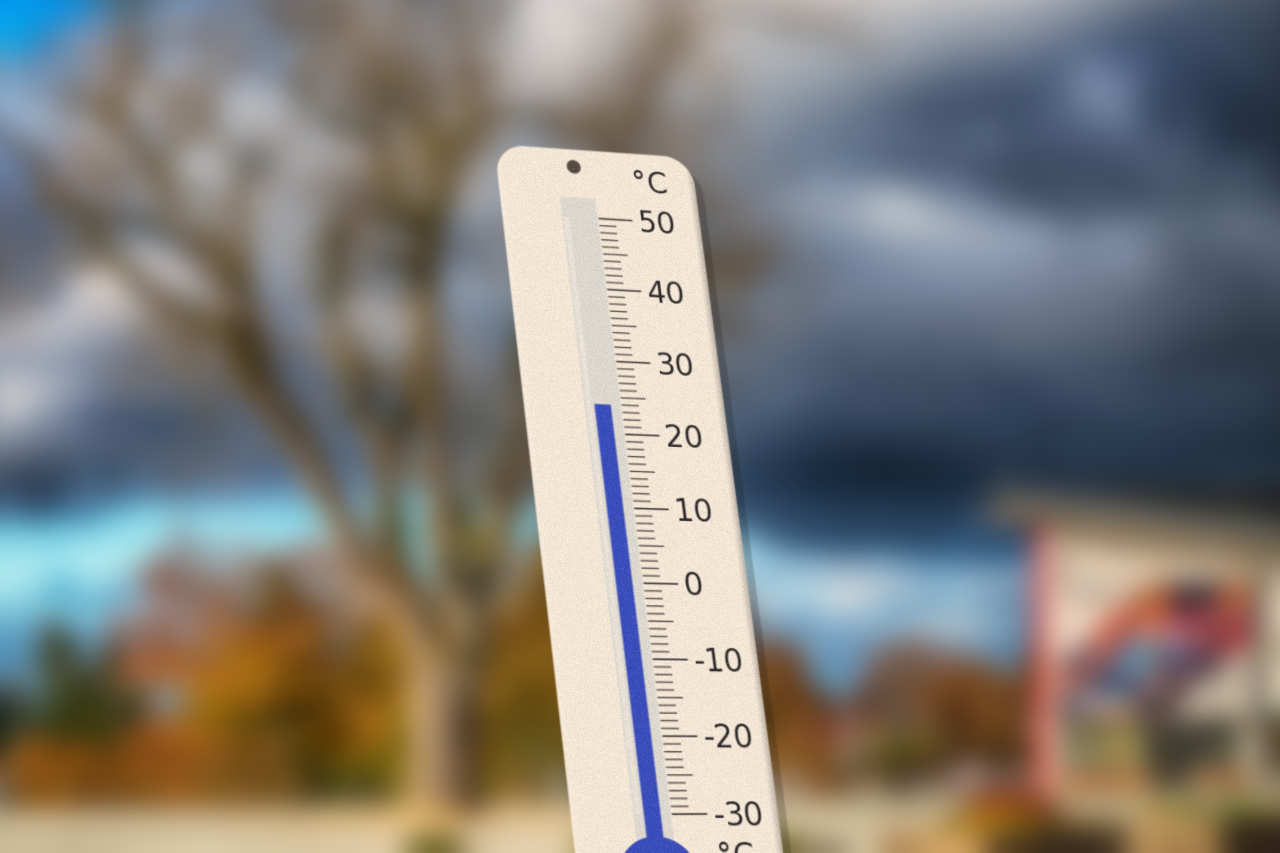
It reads **24** °C
